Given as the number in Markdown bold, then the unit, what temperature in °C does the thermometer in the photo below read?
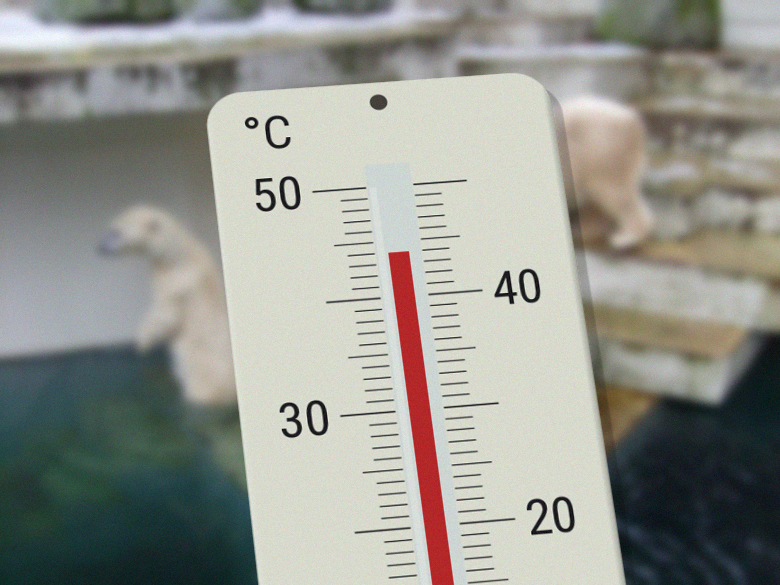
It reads **44** °C
